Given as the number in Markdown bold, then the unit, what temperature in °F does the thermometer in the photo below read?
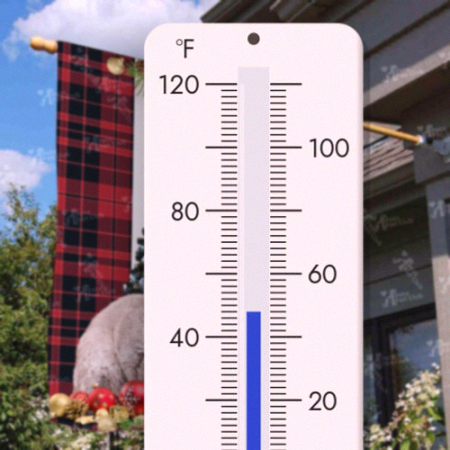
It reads **48** °F
